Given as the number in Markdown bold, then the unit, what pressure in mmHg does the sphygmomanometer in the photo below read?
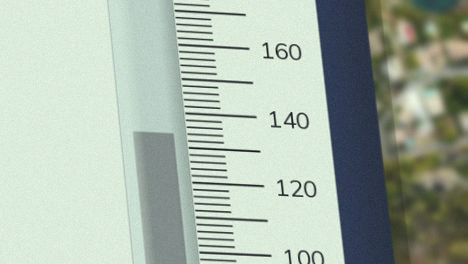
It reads **134** mmHg
